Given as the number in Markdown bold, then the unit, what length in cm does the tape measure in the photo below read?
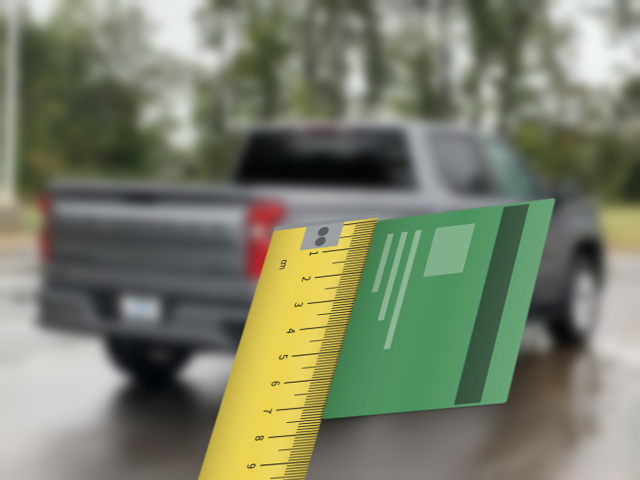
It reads **7.5** cm
